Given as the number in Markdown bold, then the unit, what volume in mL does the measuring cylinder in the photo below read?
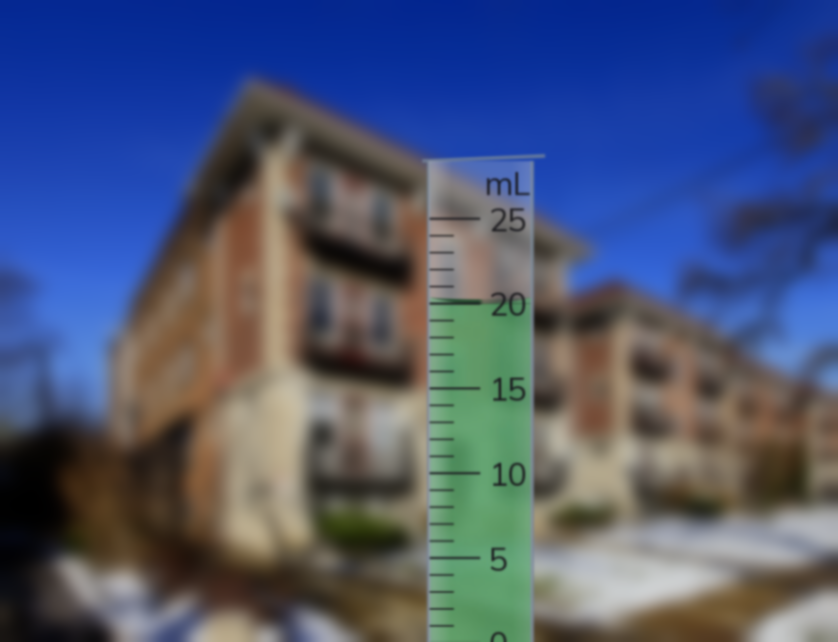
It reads **20** mL
